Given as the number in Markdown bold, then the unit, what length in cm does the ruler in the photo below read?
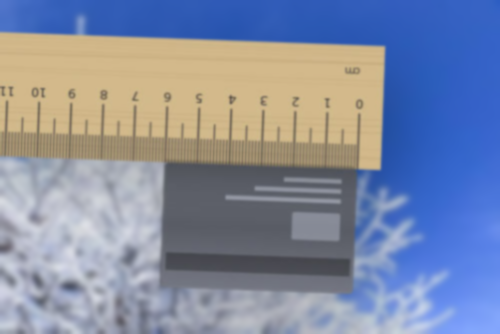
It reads **6** cm
